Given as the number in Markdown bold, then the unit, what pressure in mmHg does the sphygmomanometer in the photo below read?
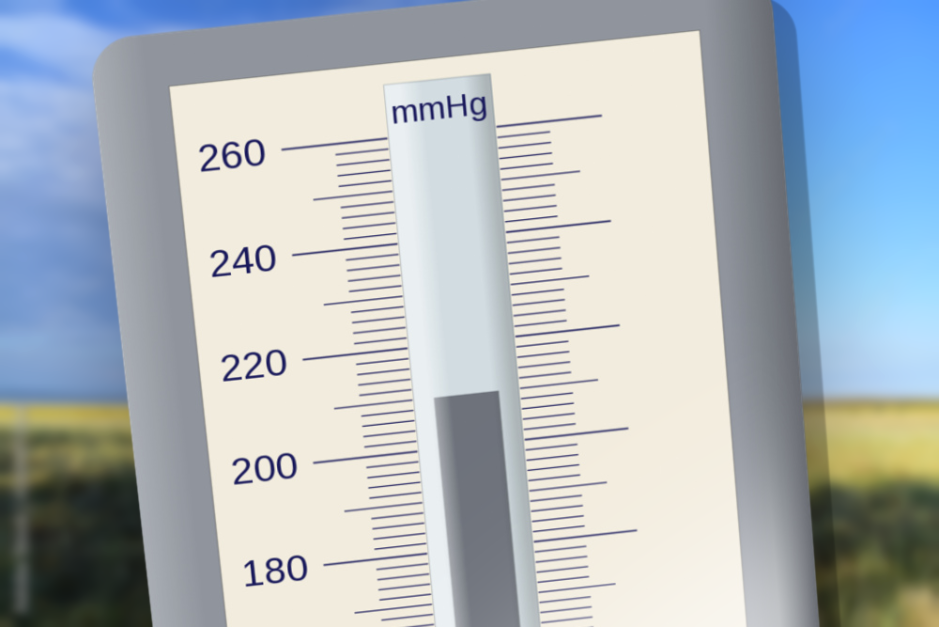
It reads **210** mmHg
